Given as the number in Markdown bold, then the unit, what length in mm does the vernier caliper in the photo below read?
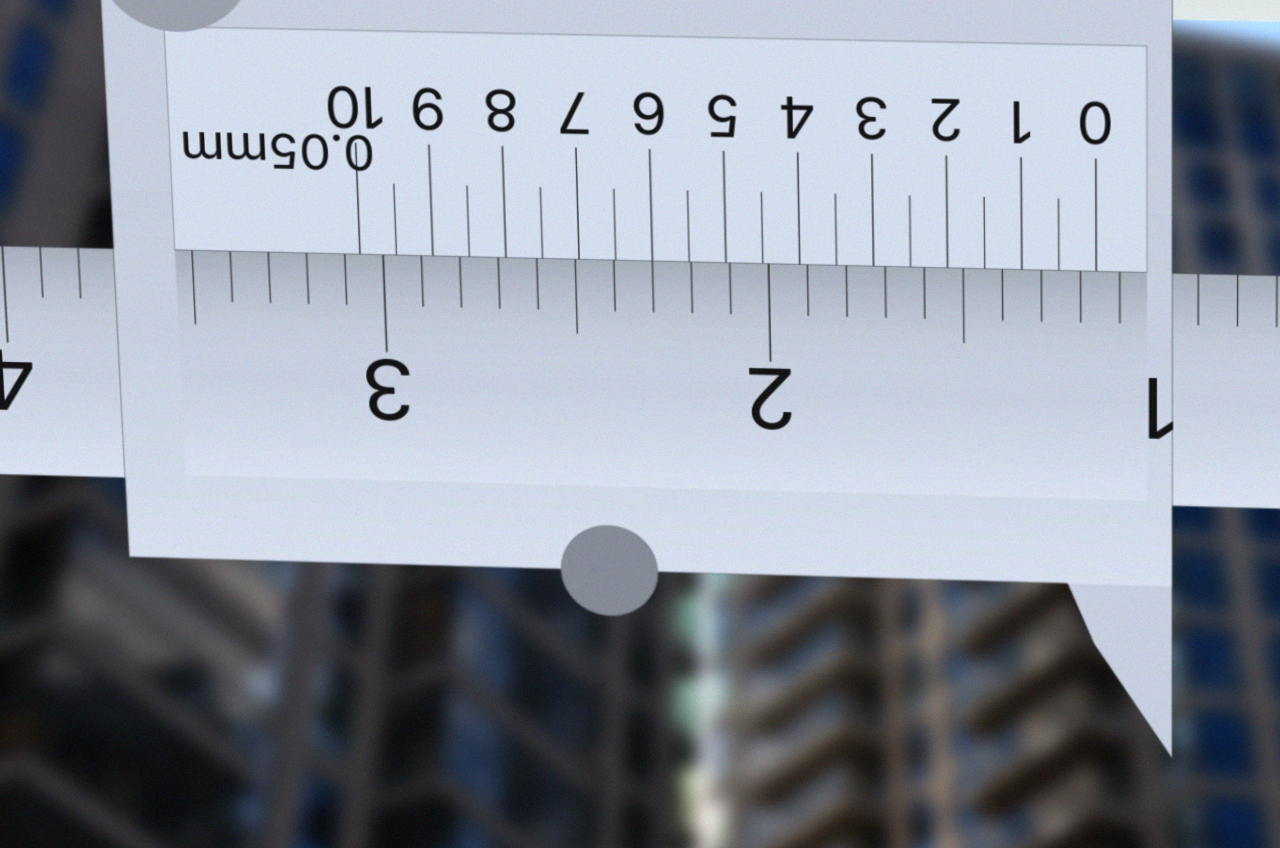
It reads **11.60** mm
